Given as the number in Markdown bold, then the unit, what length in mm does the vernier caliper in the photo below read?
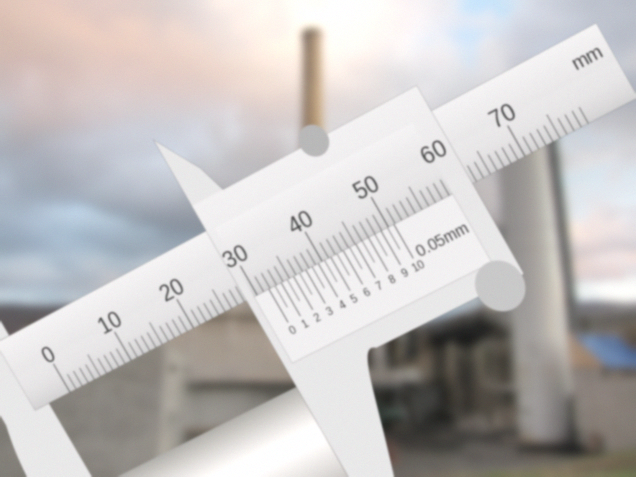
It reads **31.8** mm
